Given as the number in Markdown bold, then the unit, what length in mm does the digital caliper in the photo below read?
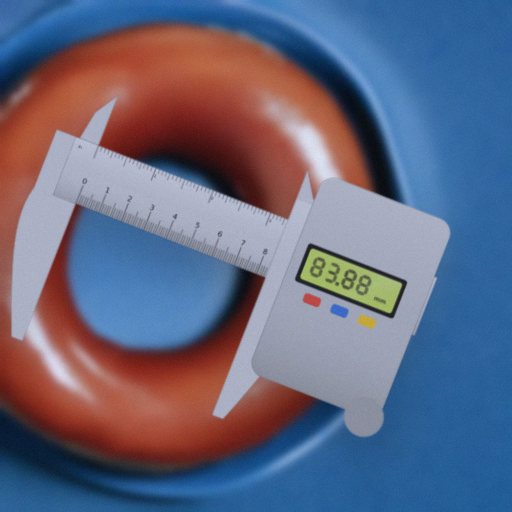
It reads **83.88** mm
